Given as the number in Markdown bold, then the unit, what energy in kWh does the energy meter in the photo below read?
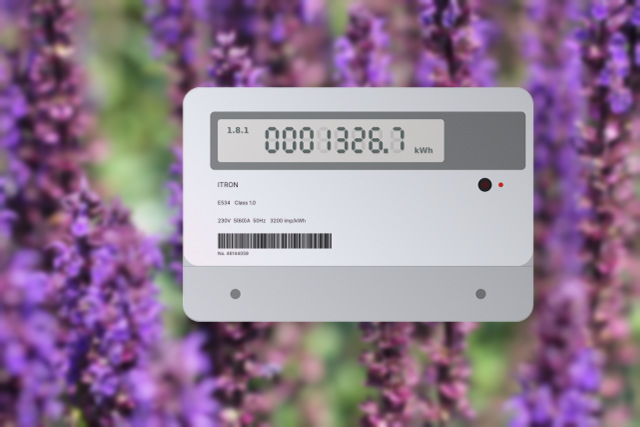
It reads **1326.7** kWh
